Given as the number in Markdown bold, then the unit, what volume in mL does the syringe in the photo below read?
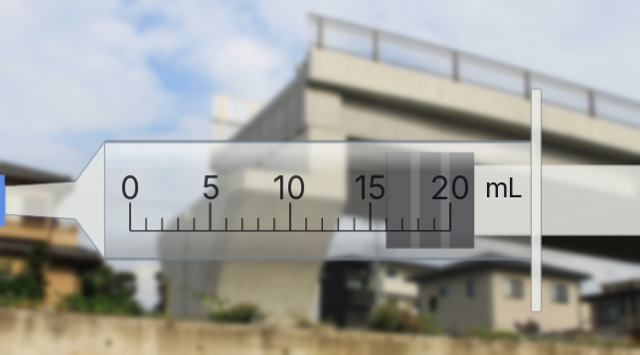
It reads **16** mL
